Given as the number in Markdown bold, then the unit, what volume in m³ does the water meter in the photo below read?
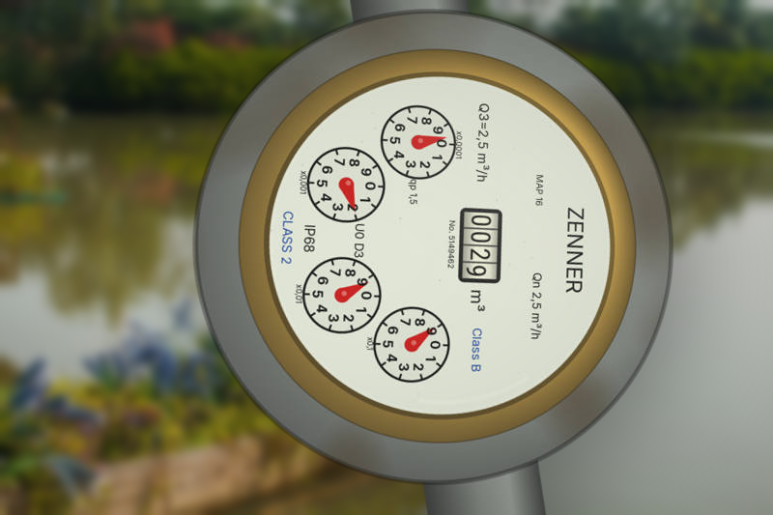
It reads **28.8919** m³
